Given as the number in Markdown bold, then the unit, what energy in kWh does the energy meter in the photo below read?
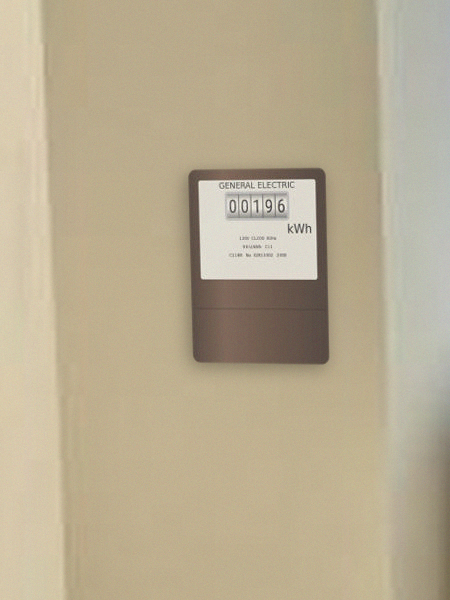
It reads **196** kWh
